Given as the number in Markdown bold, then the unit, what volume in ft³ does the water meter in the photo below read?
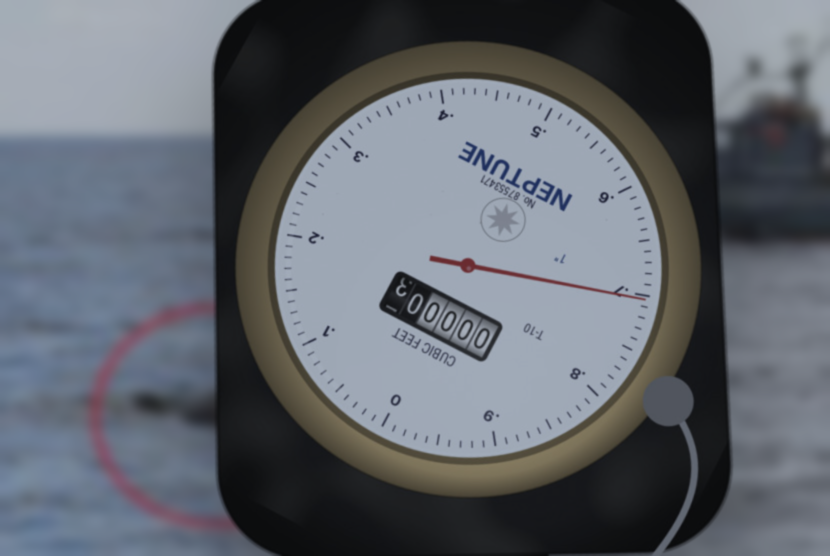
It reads **2.70** ft³
